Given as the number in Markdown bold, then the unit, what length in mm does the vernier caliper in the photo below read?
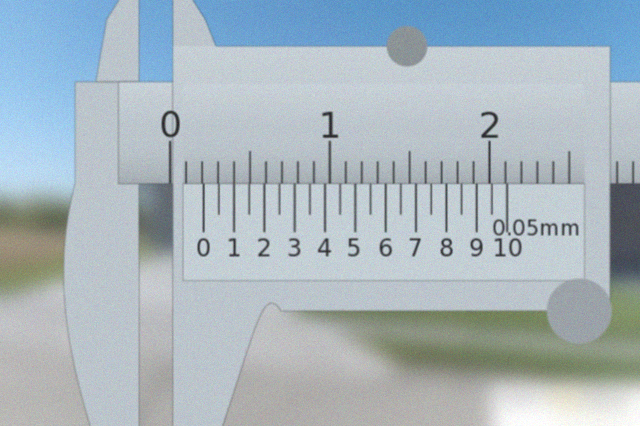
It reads **2.1** mm
